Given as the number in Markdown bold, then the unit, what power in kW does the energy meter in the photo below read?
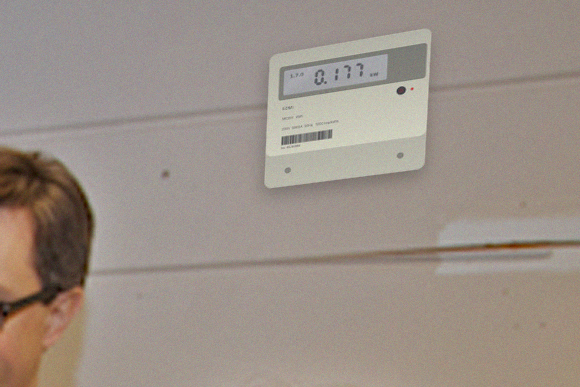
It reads **0.177** kW
